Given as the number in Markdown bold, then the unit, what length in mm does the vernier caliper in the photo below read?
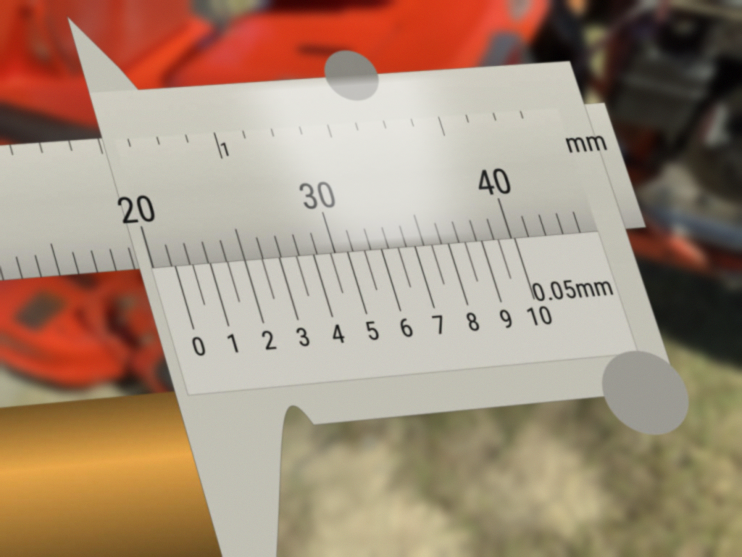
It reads **21.2** mm
